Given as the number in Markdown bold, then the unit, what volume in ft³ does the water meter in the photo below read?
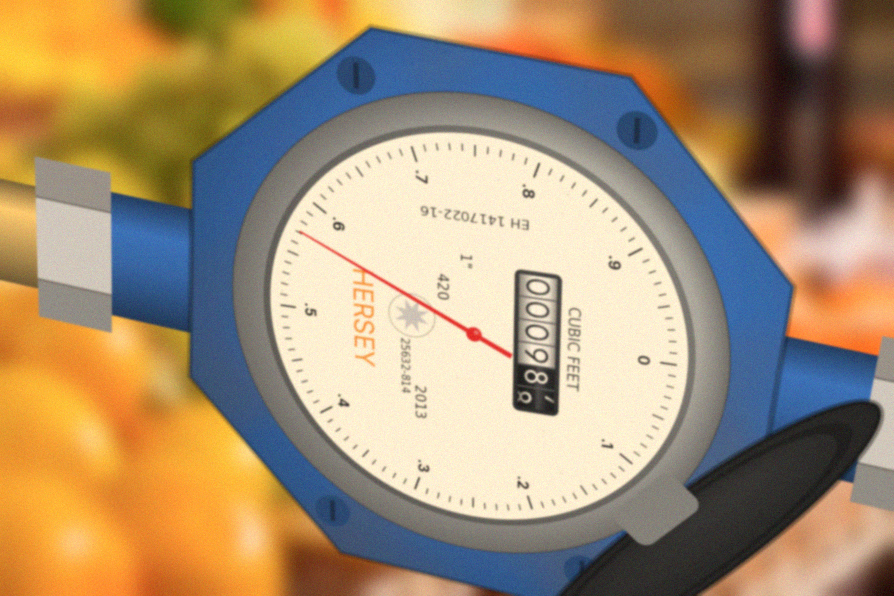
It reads **987.57** ft³
